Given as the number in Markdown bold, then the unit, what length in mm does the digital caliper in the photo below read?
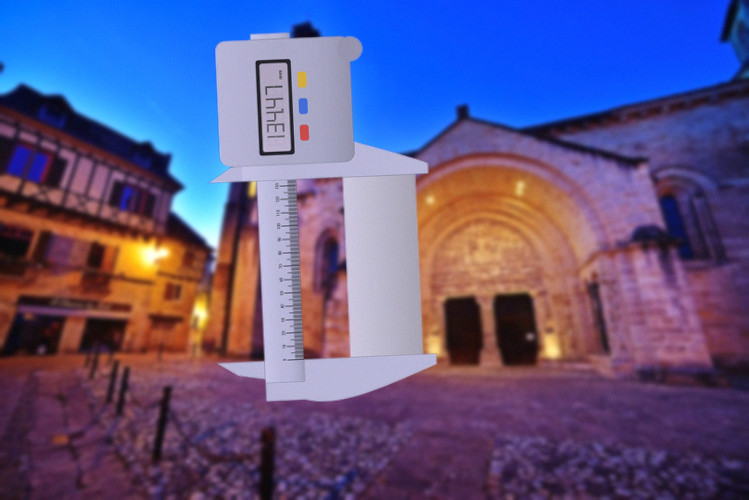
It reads **134.47** mm
